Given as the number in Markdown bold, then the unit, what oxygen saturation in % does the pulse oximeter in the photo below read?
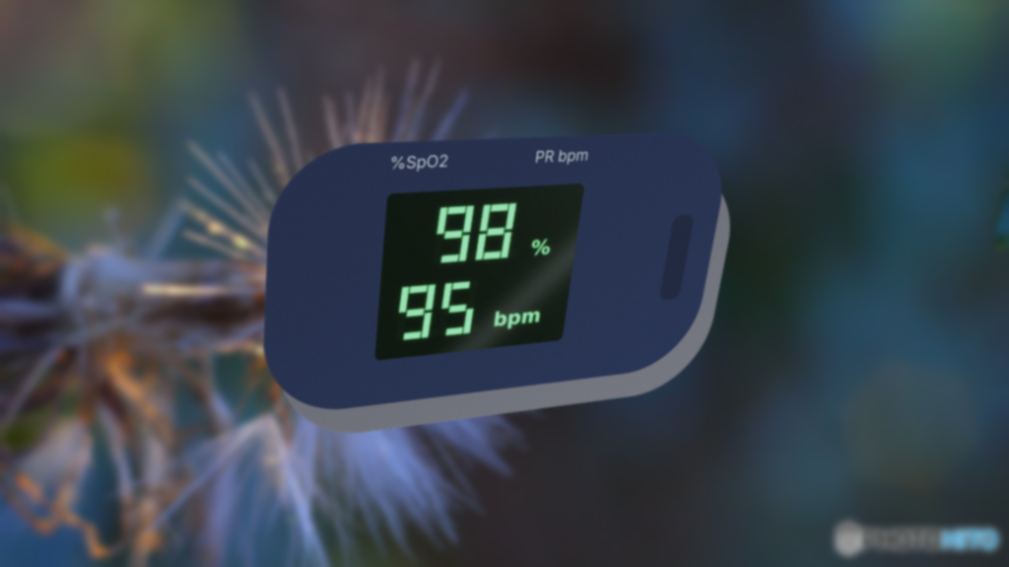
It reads **98** %
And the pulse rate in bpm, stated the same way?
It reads **95** bpm
